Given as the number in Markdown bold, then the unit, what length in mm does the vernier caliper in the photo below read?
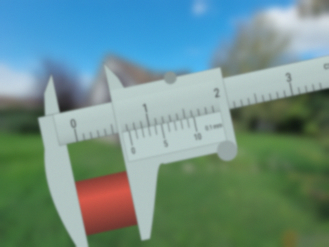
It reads **7.2** mm
